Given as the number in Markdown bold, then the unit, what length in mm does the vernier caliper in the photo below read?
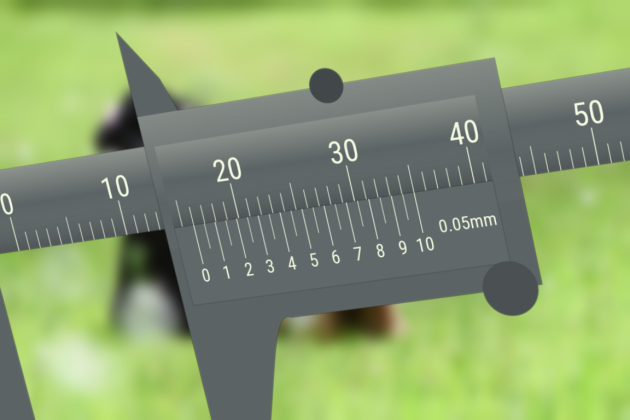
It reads **16.0** mm
